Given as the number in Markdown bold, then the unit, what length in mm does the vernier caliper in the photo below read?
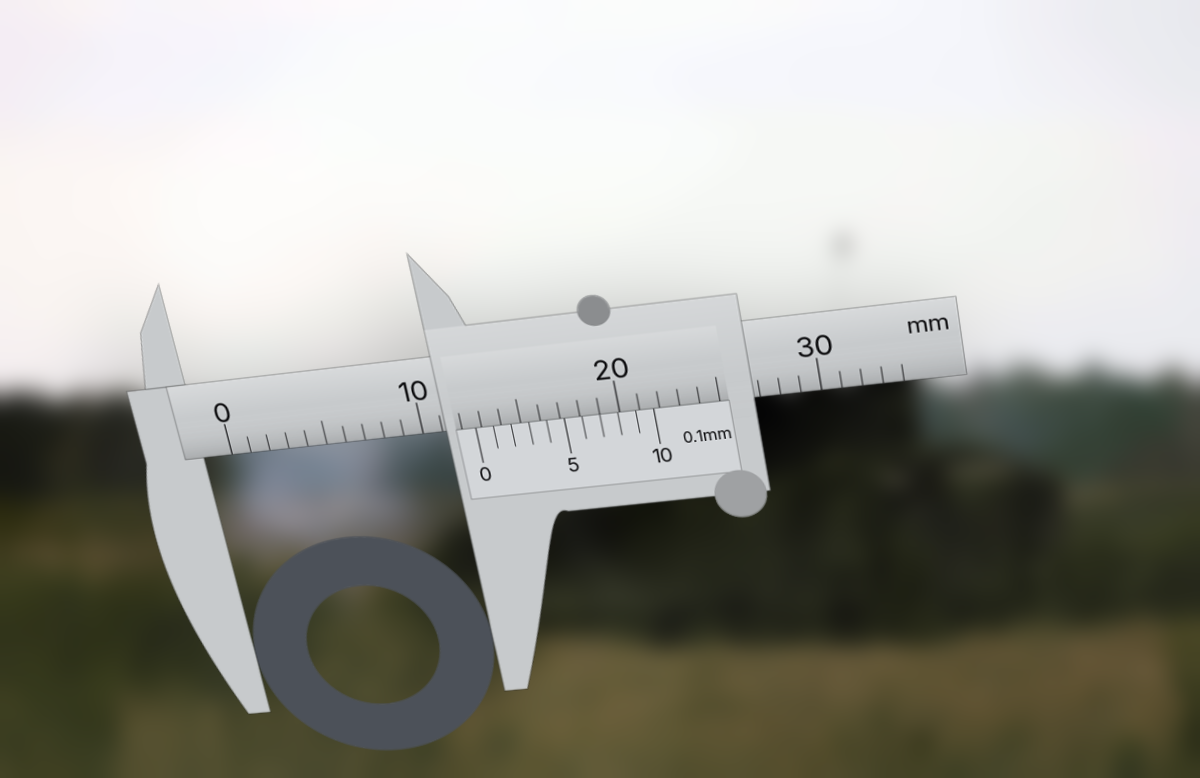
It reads **12.7** mm
